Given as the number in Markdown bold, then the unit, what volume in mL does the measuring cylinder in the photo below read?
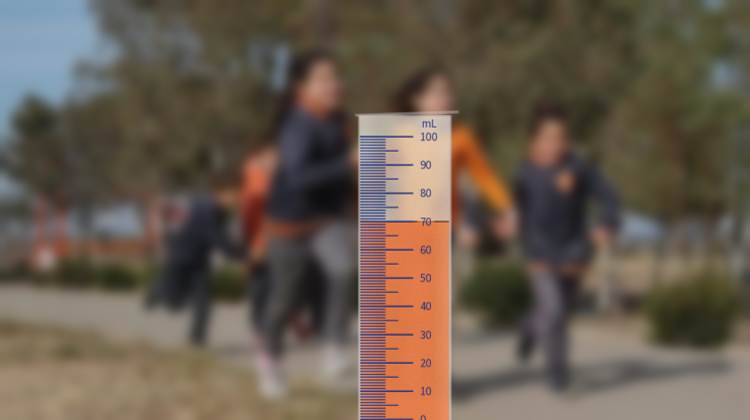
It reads **70** mL
